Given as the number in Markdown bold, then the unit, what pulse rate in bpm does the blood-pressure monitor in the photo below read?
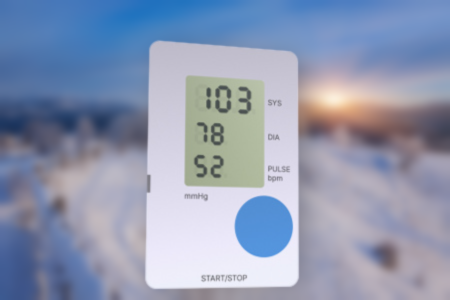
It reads **52** bpm
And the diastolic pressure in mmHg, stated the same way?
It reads **78** mmHg
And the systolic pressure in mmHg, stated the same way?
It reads **103** mmHg
